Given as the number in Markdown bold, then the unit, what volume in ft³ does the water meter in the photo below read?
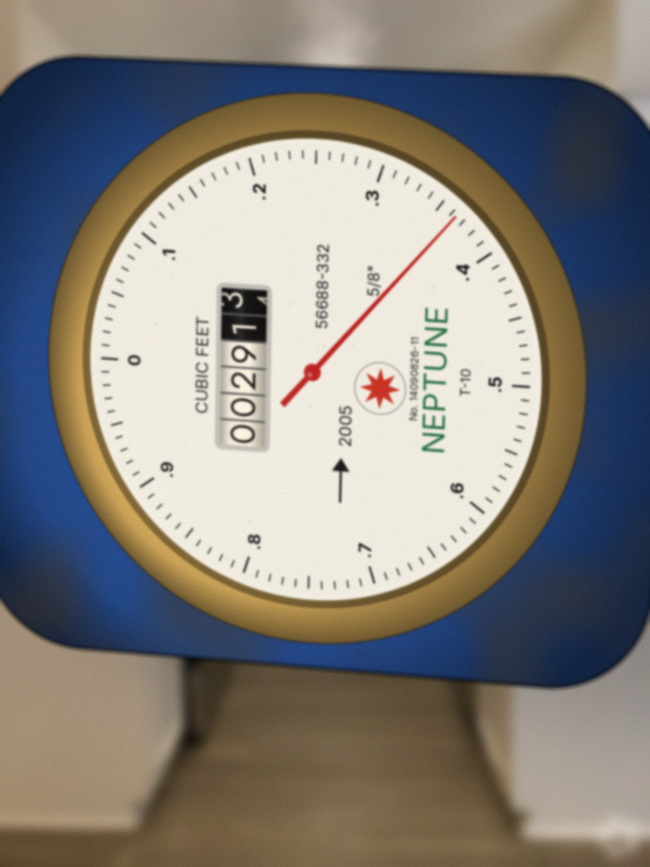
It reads **2913.36** ft³
